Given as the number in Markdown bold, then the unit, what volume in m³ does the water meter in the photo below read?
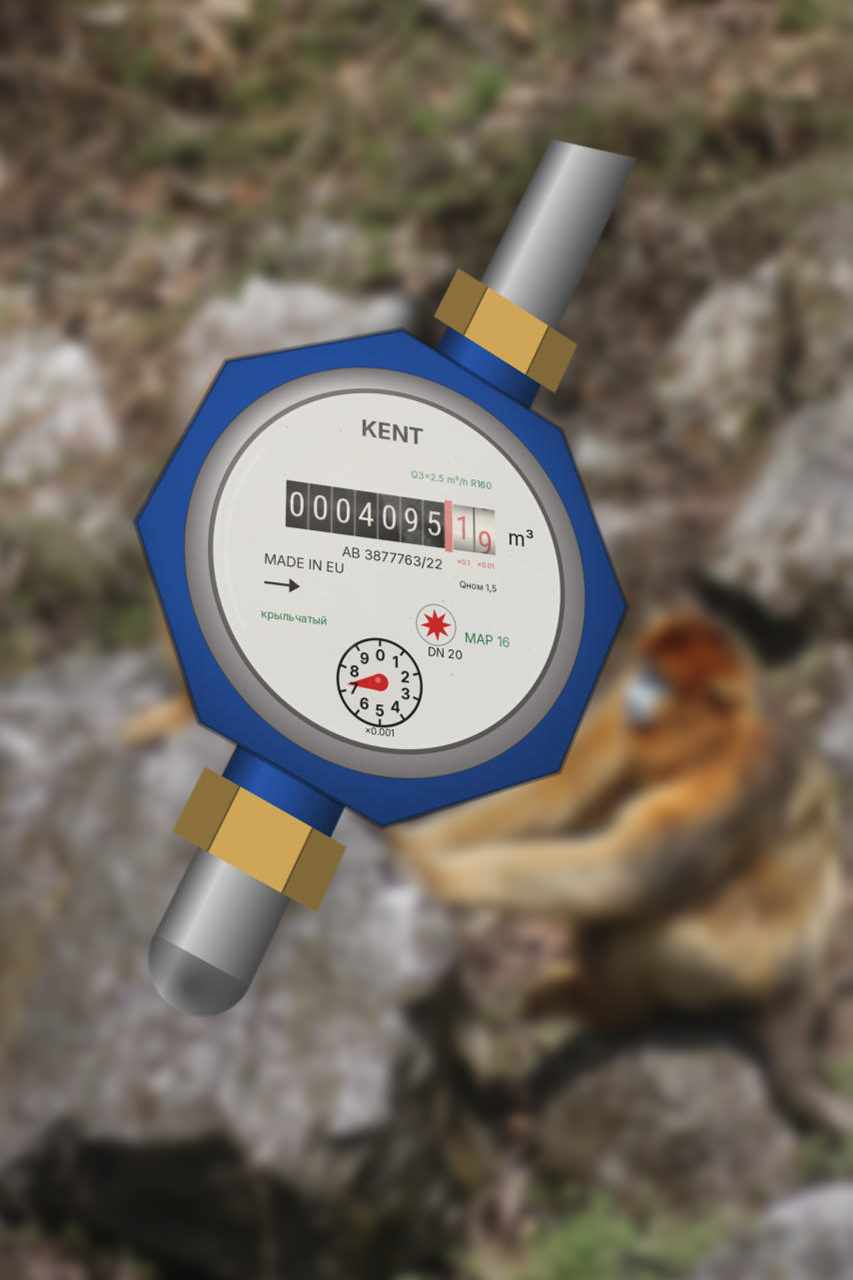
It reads **4095.187** m³
